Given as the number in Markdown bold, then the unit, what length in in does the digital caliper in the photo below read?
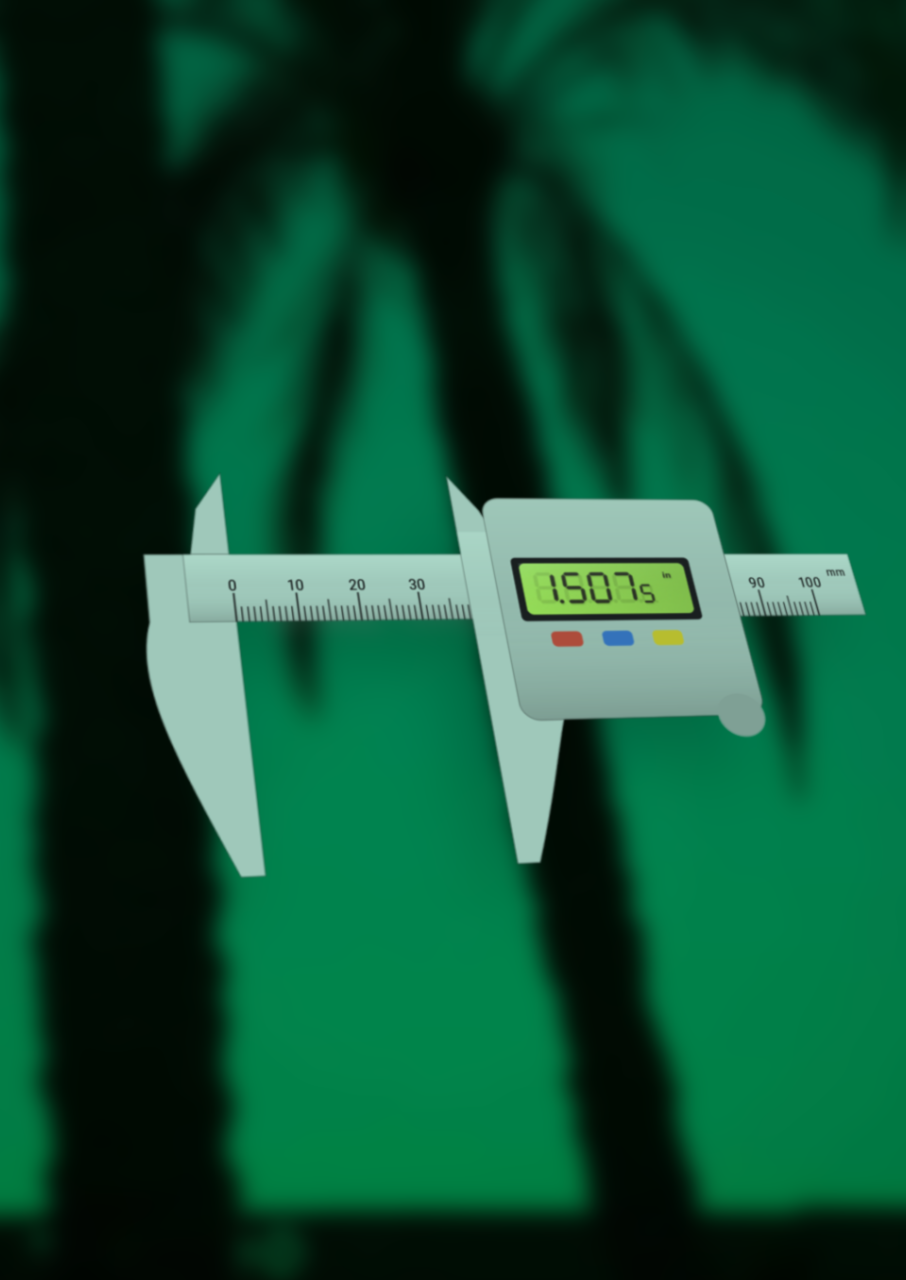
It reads **1.5075** in
